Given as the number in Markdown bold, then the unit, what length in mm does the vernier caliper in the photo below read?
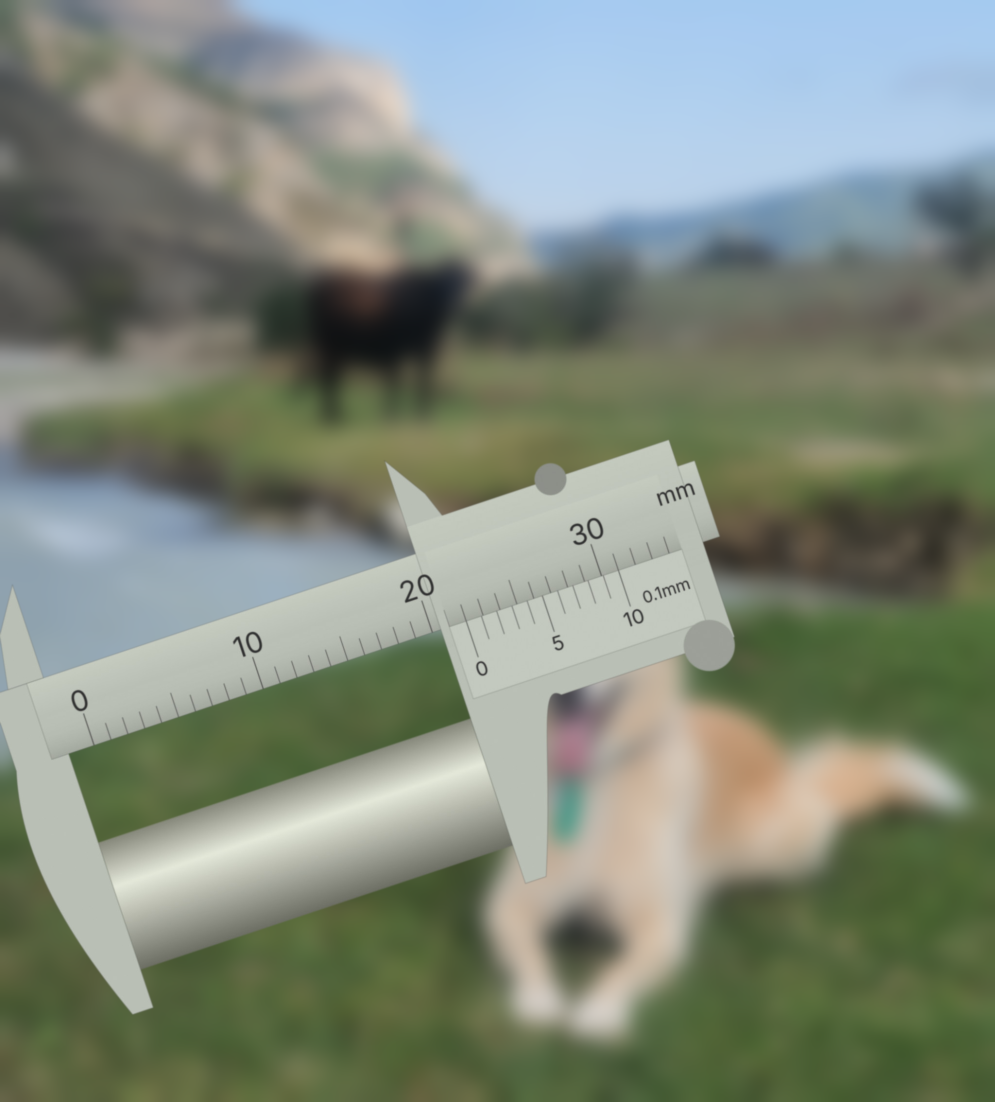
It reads **22.0** mm
